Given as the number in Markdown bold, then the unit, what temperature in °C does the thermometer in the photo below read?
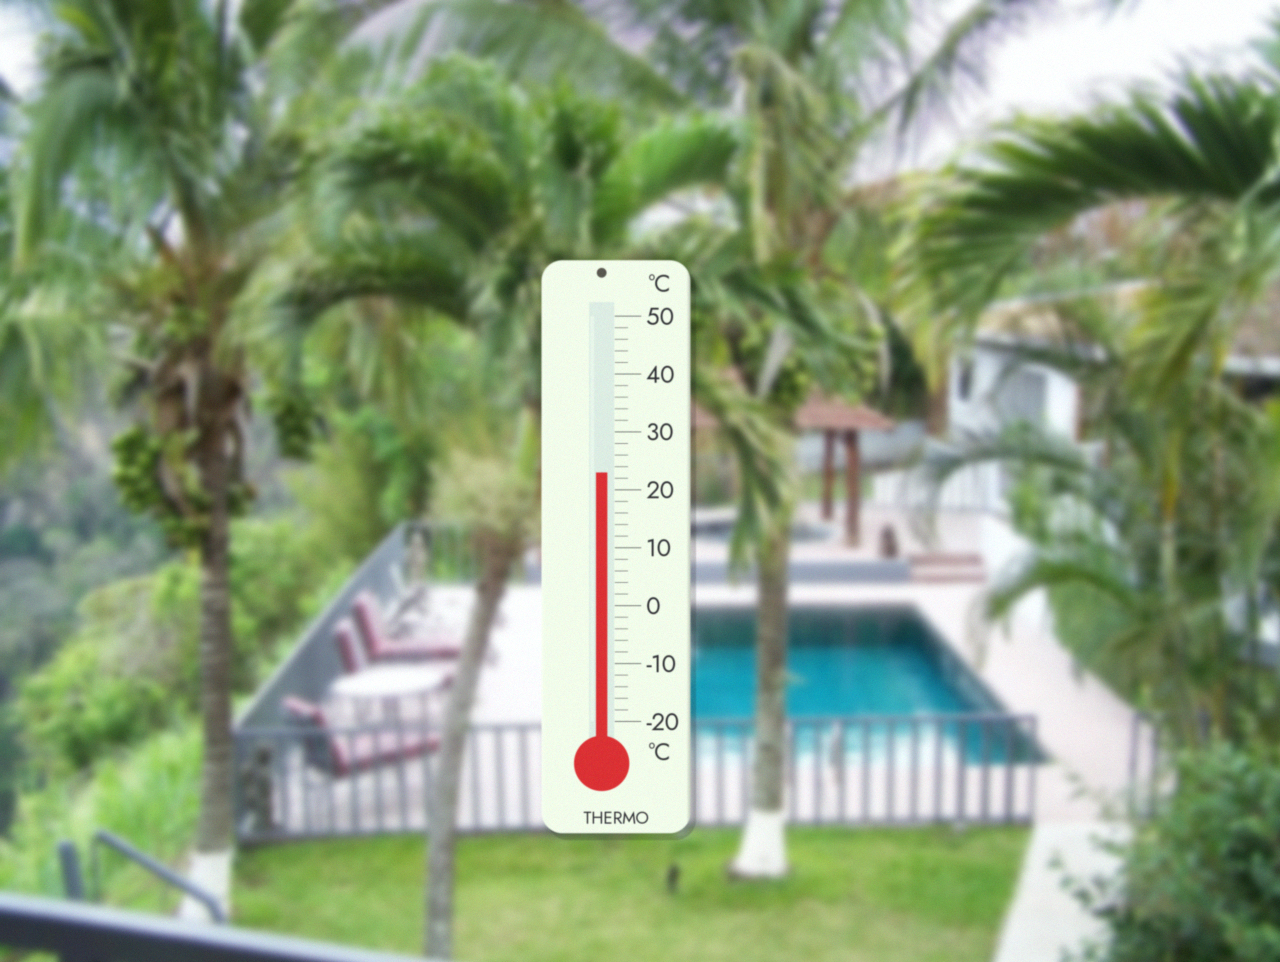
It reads **23** °C
